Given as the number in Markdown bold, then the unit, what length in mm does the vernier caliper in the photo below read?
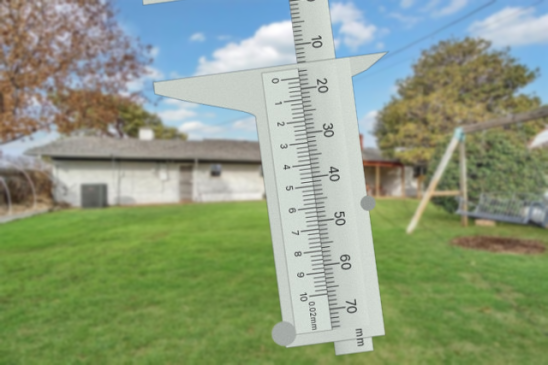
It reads **17.5** mm
